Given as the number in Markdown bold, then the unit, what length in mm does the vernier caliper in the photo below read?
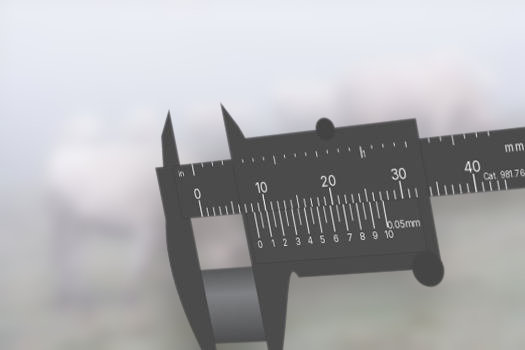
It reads **8.2** mm
